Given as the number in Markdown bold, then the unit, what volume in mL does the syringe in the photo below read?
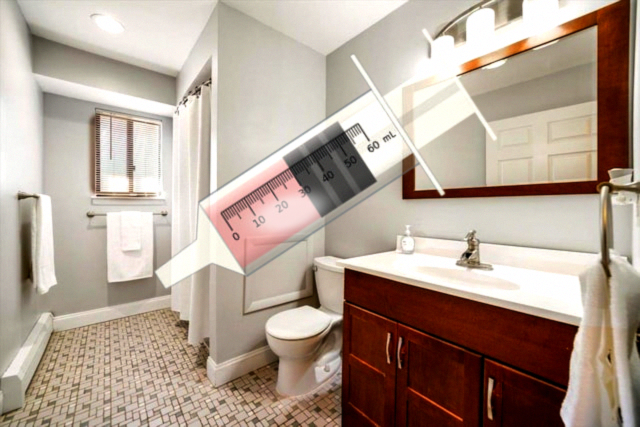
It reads **30** mL
